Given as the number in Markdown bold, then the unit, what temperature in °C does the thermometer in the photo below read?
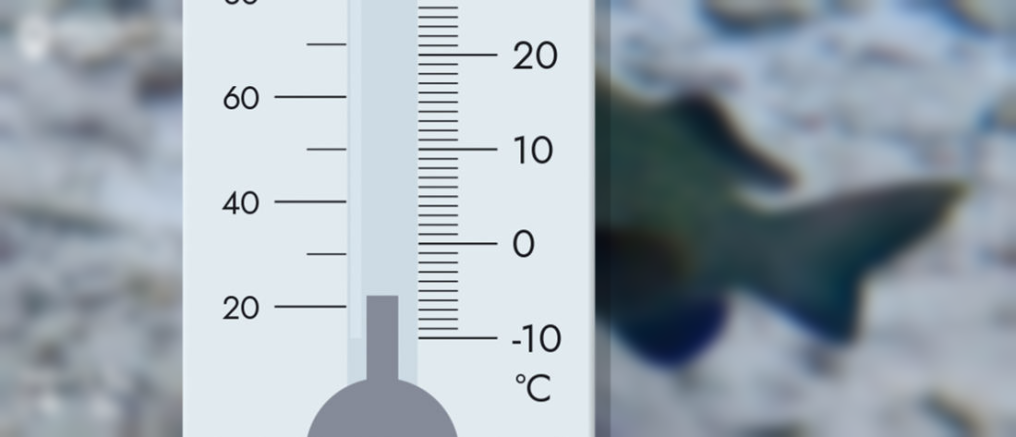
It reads **-5.5** °C
